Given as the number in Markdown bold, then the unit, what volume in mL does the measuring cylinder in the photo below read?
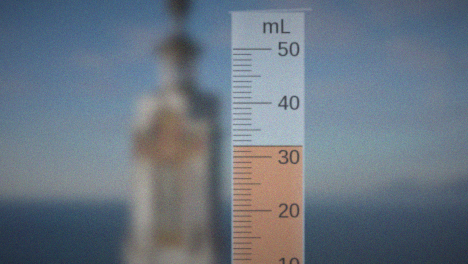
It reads **32** mL
